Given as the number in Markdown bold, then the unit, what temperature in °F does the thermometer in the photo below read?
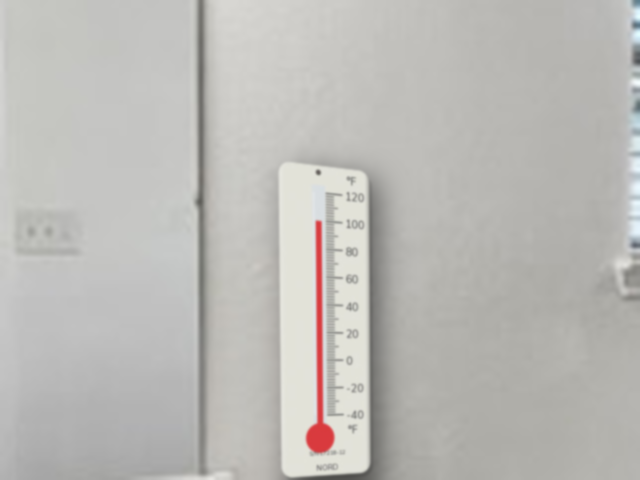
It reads **100** °F
